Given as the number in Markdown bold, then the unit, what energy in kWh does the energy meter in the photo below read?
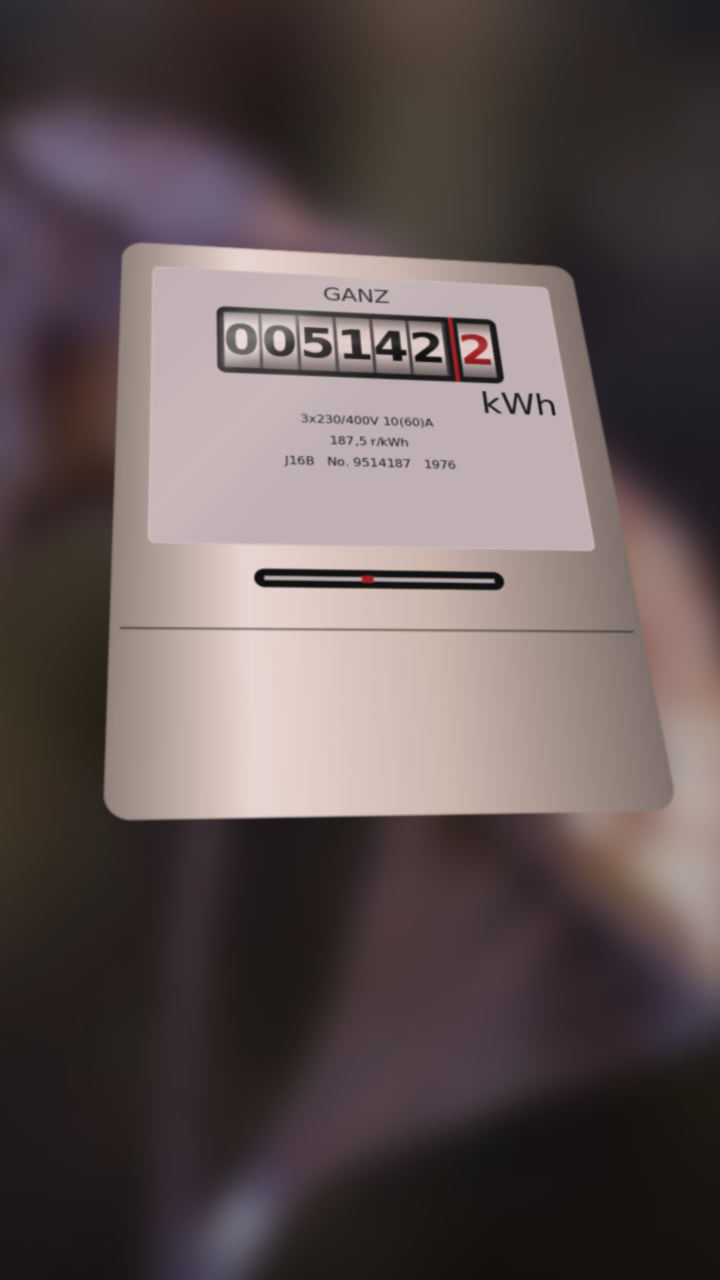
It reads **5142.2** kWh
